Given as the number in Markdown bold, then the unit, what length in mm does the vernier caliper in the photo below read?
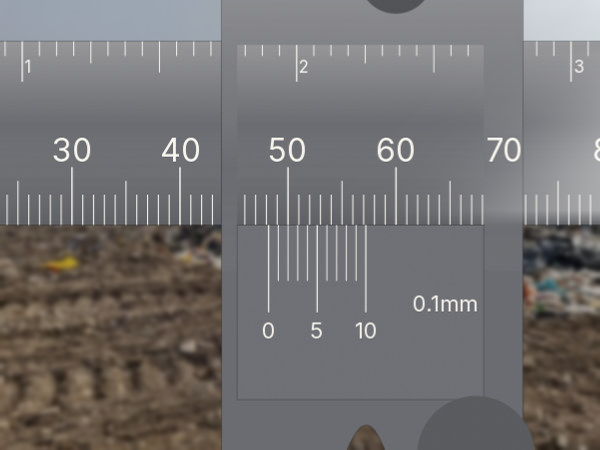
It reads **48.2** mm
